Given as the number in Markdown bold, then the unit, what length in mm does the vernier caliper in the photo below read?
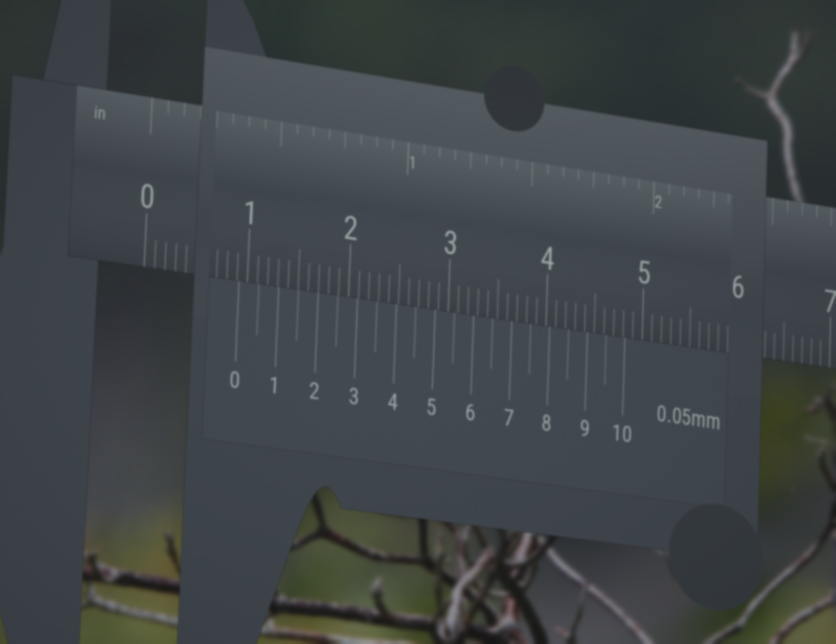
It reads **9.2** mm
